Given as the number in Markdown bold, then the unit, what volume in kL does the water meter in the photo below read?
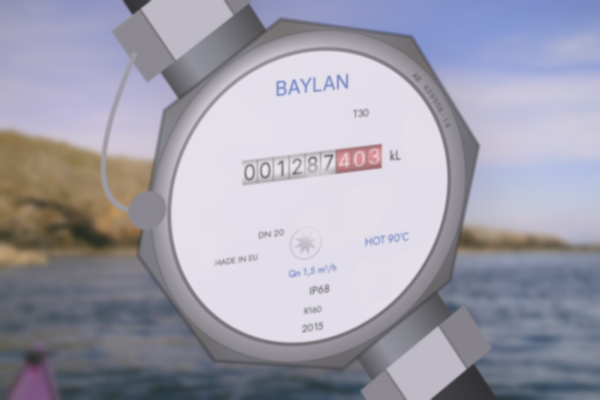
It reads **1287.403** kL
